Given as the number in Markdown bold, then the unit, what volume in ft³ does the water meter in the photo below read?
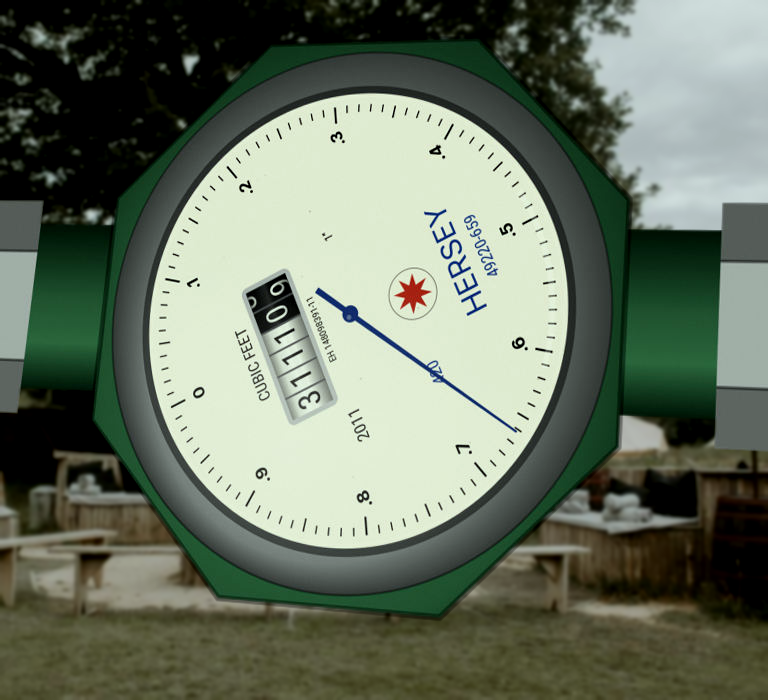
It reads **311108.66** ft³
